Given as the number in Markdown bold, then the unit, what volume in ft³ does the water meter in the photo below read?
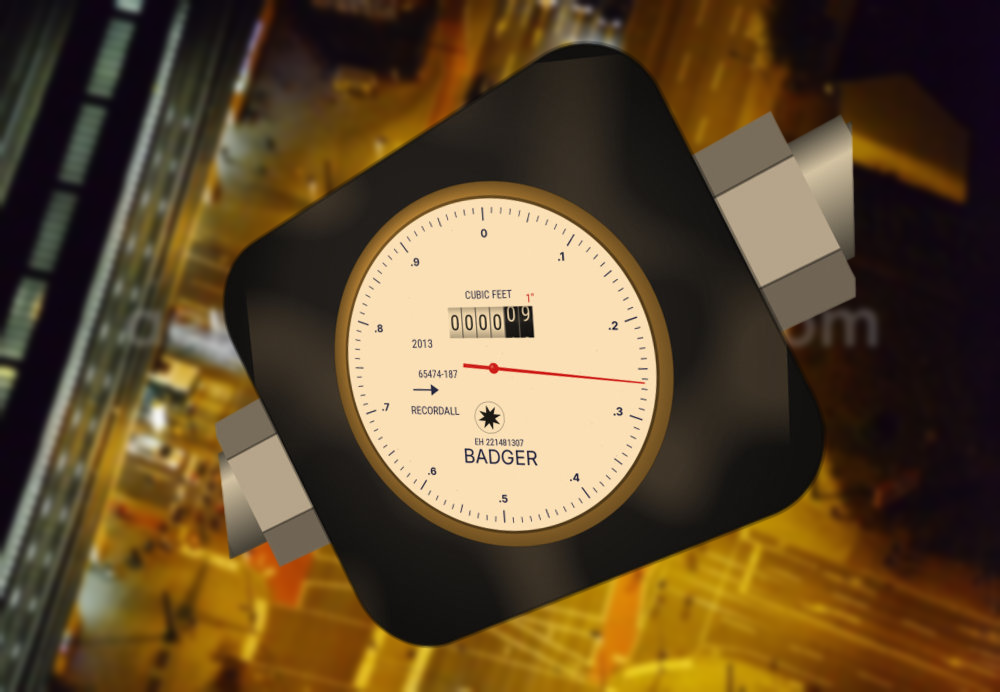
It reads **9.26** ft³
